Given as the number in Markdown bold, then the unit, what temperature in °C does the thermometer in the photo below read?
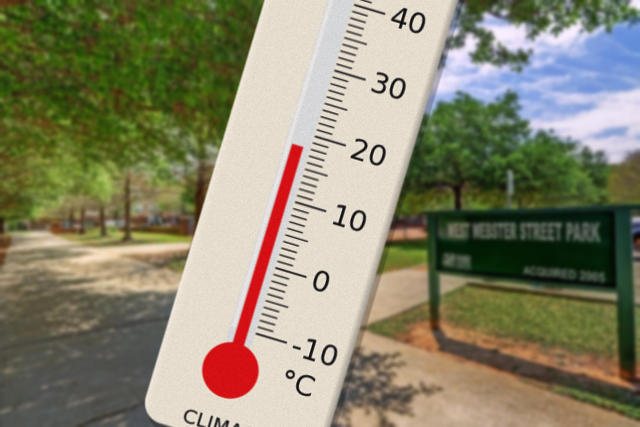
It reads **18** °C
